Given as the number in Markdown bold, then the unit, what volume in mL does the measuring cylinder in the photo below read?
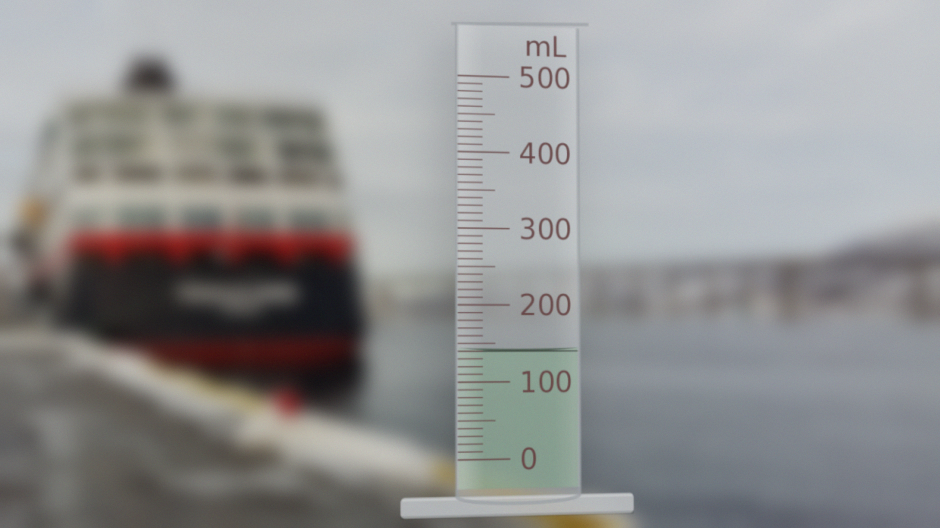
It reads **140** mL
